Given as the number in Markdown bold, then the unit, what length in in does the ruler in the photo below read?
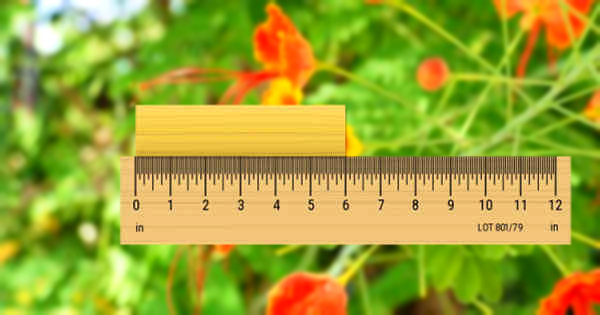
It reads **6** in
